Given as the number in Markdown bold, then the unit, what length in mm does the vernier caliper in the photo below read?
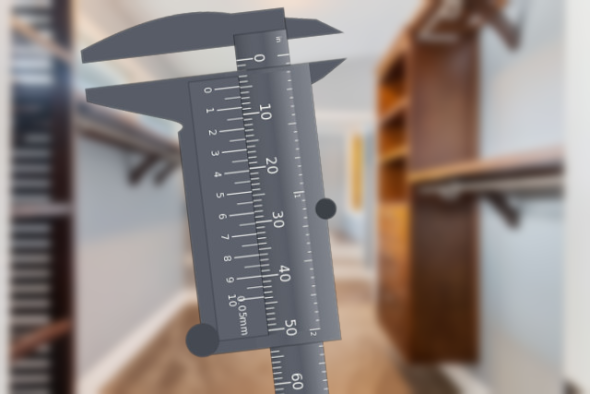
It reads **4.8** mm
